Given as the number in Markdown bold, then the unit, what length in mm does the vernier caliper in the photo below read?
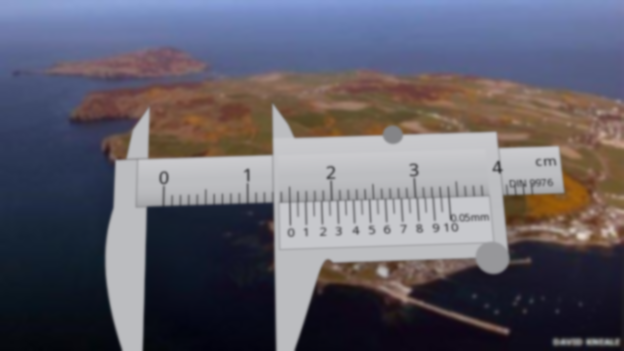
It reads **15.0** mm
